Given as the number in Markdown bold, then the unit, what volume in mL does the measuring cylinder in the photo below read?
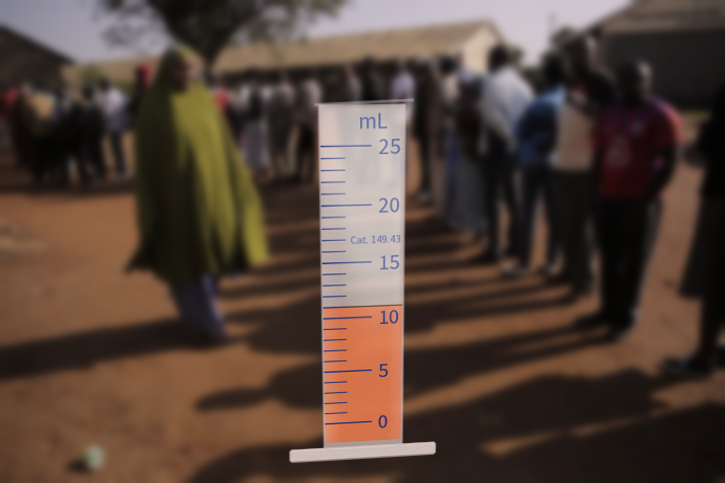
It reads **11** mL
